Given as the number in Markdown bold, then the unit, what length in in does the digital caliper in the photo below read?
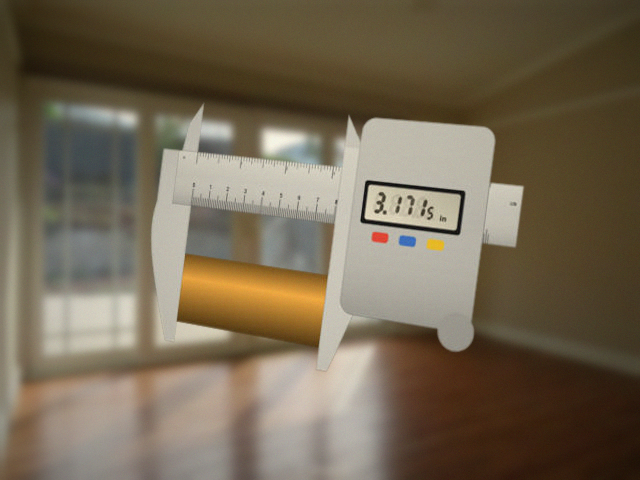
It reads **3.1715** in
